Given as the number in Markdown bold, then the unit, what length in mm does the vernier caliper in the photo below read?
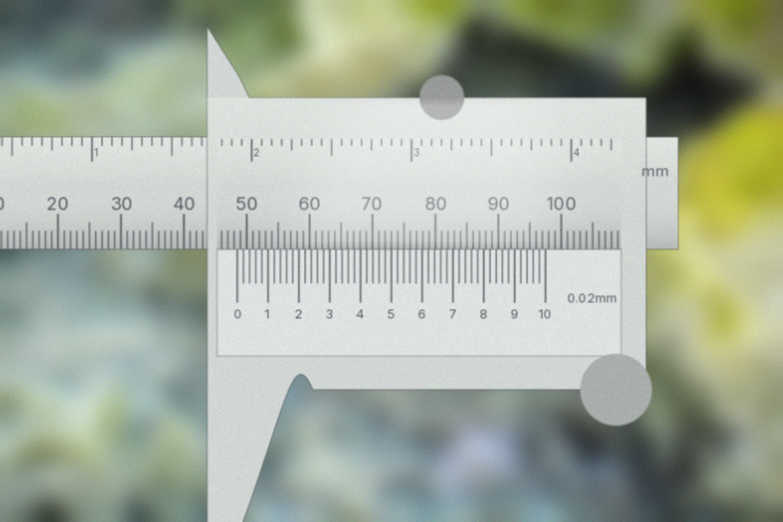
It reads **48.5** mm
